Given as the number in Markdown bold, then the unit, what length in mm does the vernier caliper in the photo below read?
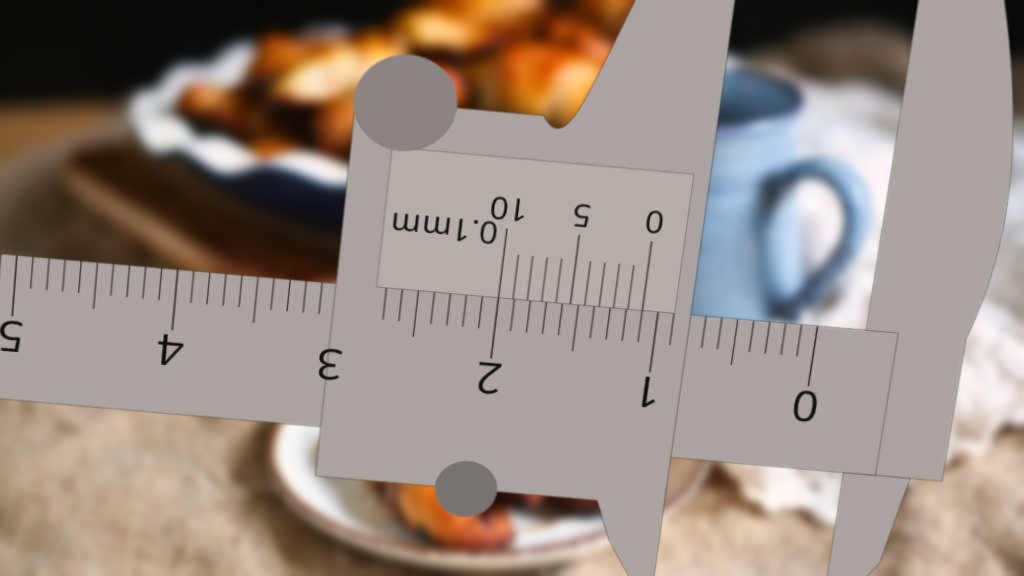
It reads **11.0** mm
